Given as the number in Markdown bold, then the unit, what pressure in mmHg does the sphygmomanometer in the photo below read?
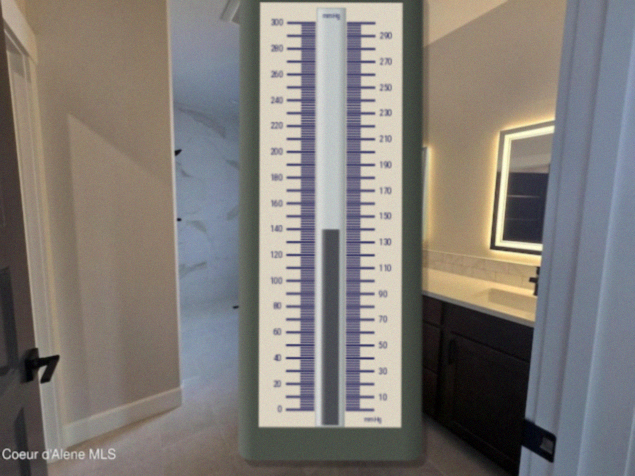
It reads **140** mmHg
